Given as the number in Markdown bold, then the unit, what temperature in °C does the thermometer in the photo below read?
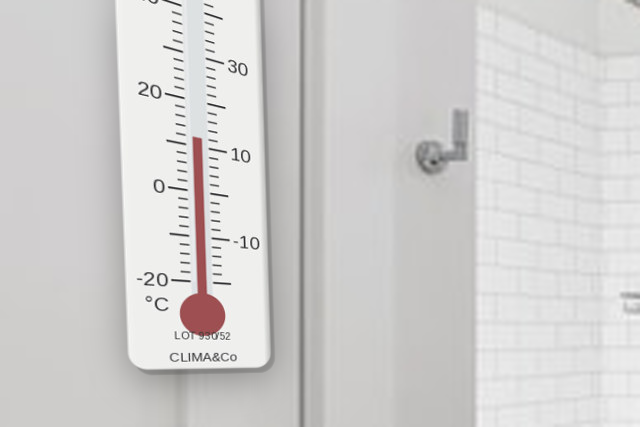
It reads **12** °C
